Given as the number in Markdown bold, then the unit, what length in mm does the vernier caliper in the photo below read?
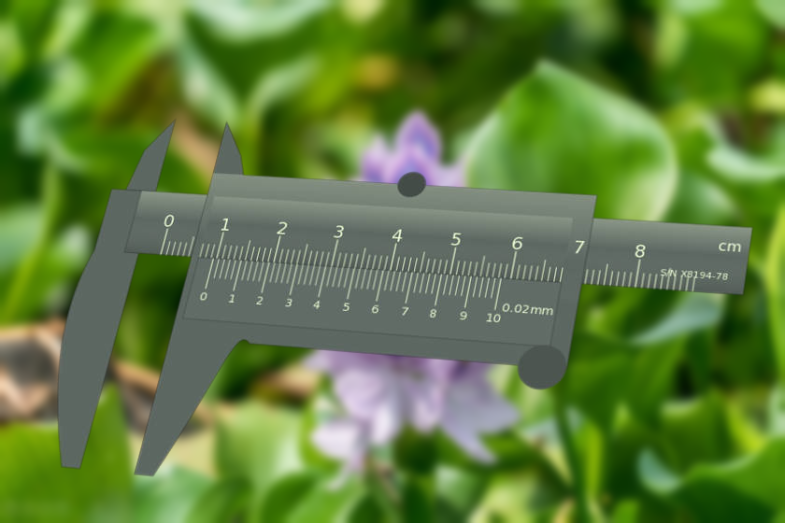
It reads **9.4** mm
